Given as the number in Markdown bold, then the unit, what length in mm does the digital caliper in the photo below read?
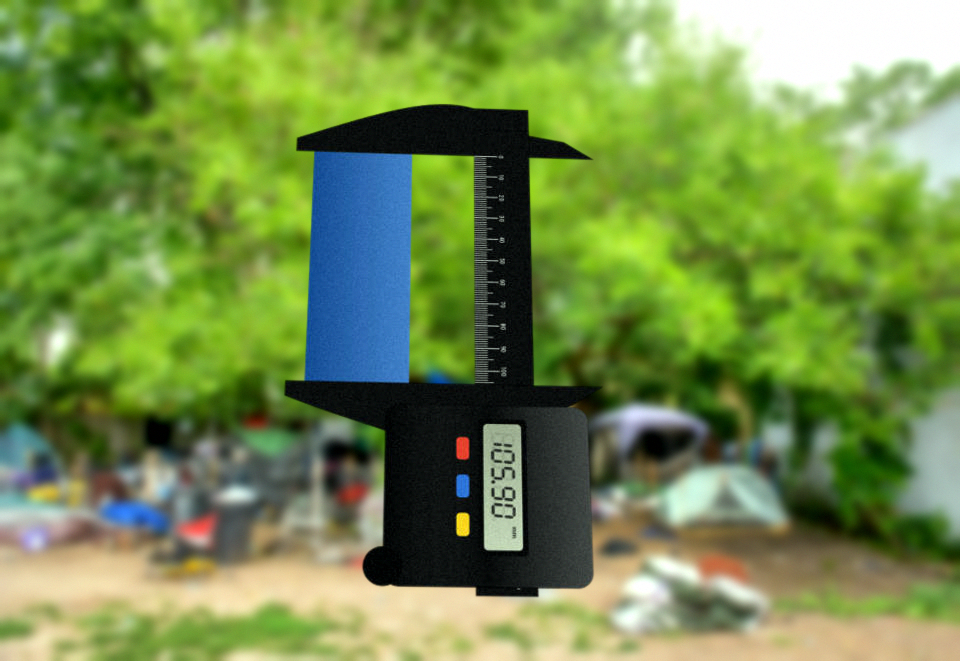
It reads **105.90** mm
